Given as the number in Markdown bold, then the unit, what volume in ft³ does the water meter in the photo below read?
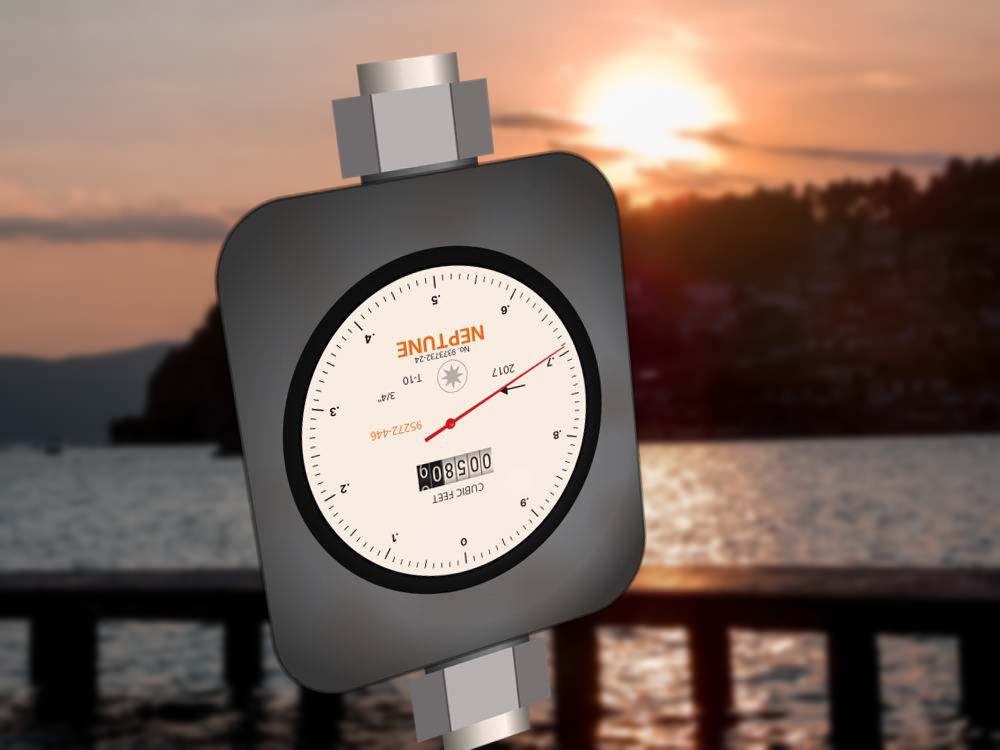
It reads **5808.69** ft³
